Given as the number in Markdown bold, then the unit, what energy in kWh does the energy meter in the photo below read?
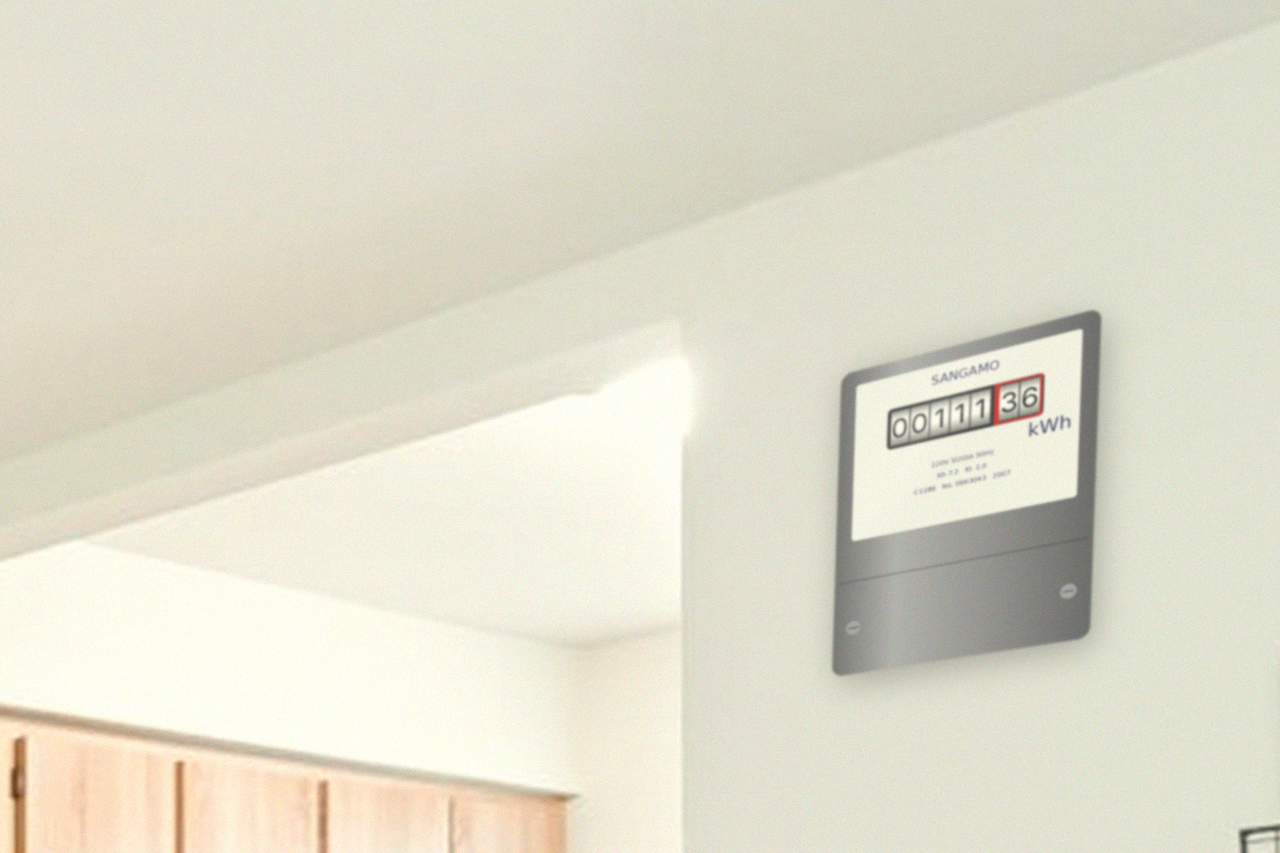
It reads **111.36** kWh
